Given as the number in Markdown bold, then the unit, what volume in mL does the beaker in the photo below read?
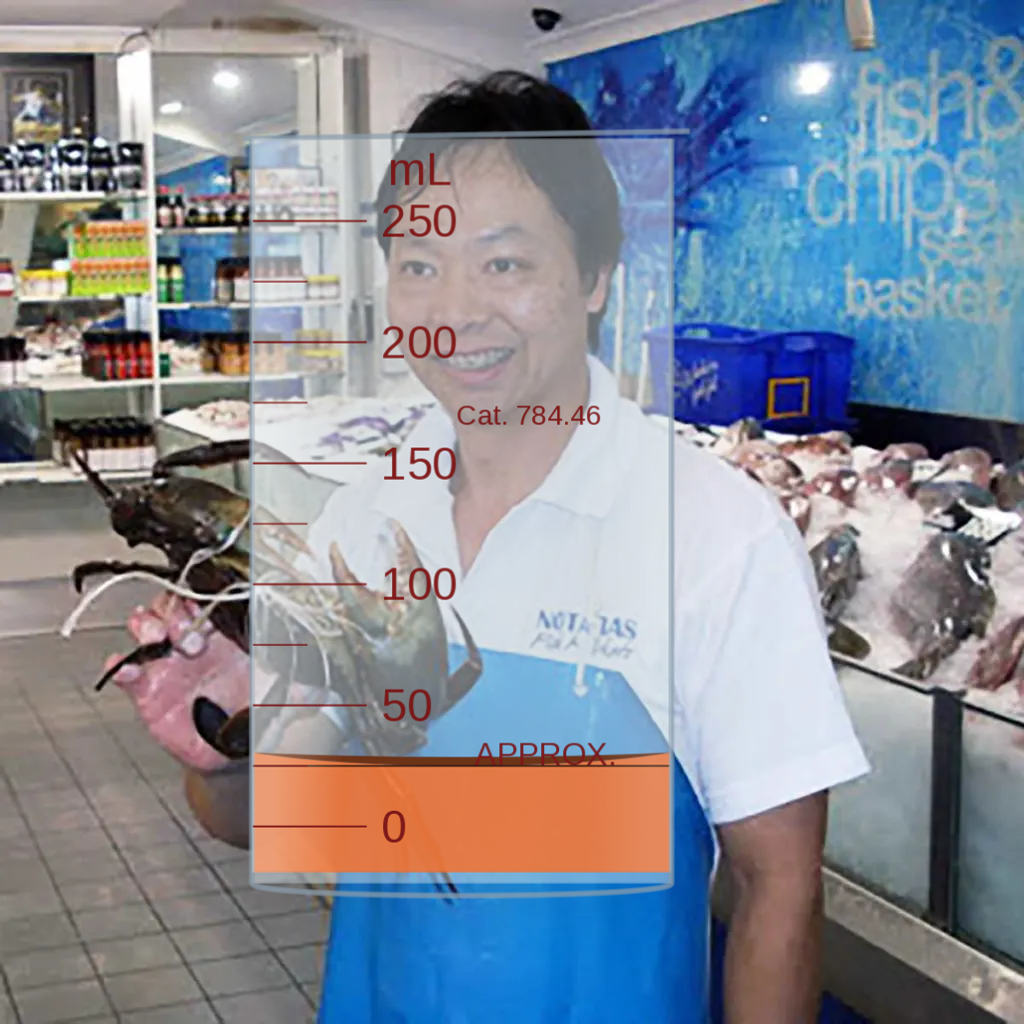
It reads **25** mL
